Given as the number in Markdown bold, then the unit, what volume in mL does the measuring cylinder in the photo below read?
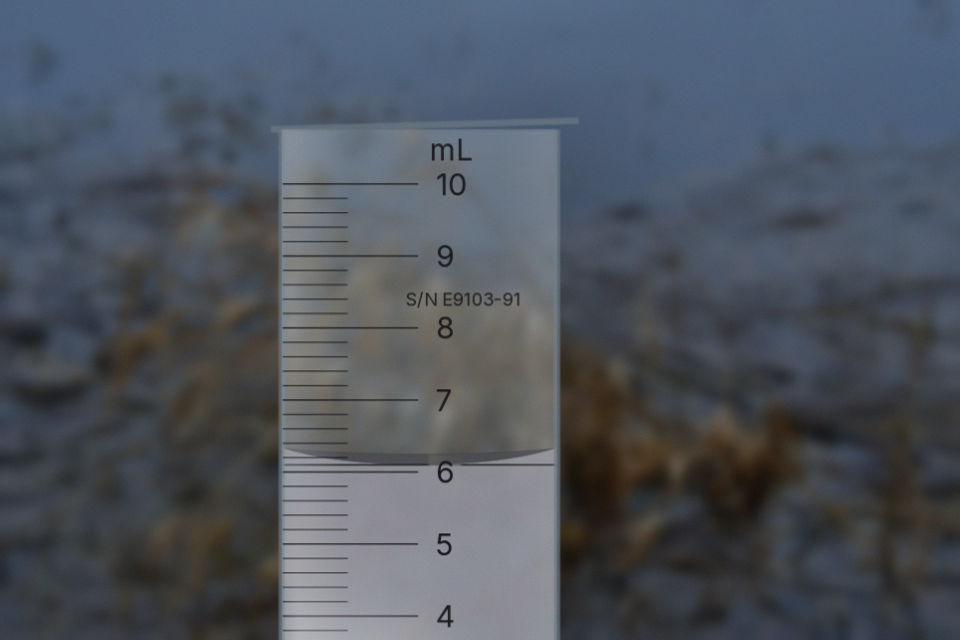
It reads **6.1** mL
